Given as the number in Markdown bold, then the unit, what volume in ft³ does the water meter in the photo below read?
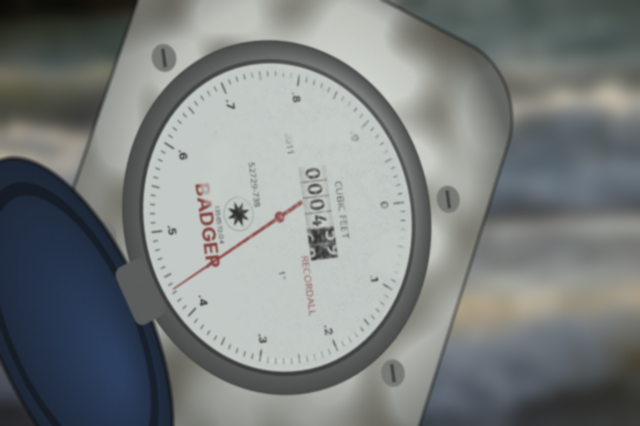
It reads **459.43** ft³
